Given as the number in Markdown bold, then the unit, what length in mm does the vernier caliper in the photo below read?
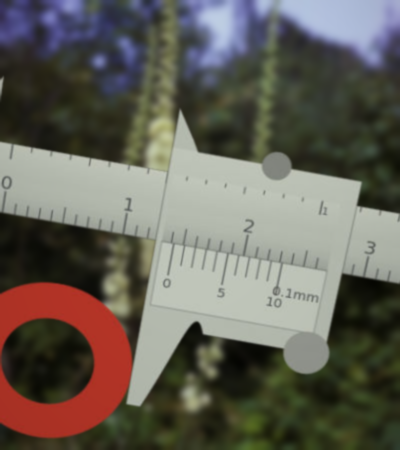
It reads **14.2** mm
